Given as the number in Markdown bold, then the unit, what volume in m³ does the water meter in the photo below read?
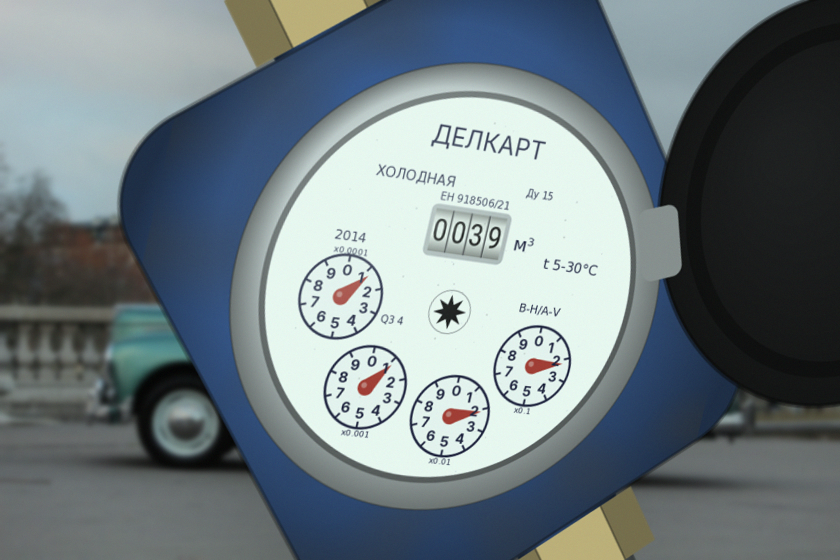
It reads **39.2211** m³
